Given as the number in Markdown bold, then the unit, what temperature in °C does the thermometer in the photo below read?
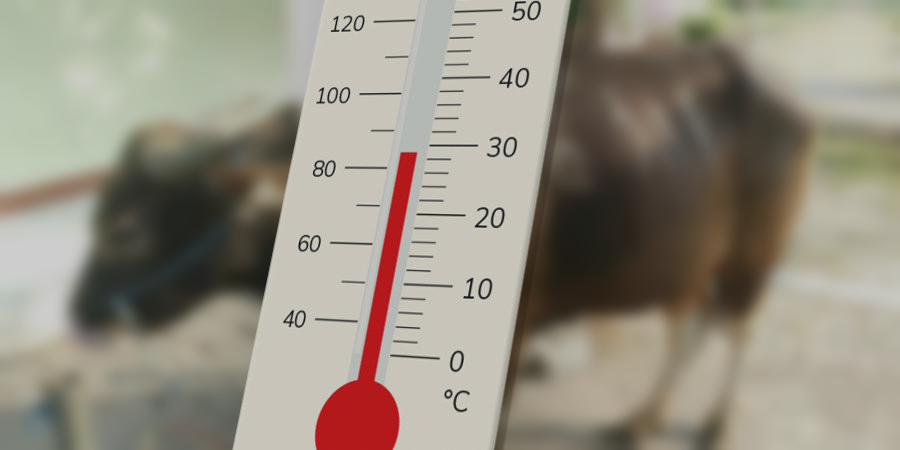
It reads **29** °C
